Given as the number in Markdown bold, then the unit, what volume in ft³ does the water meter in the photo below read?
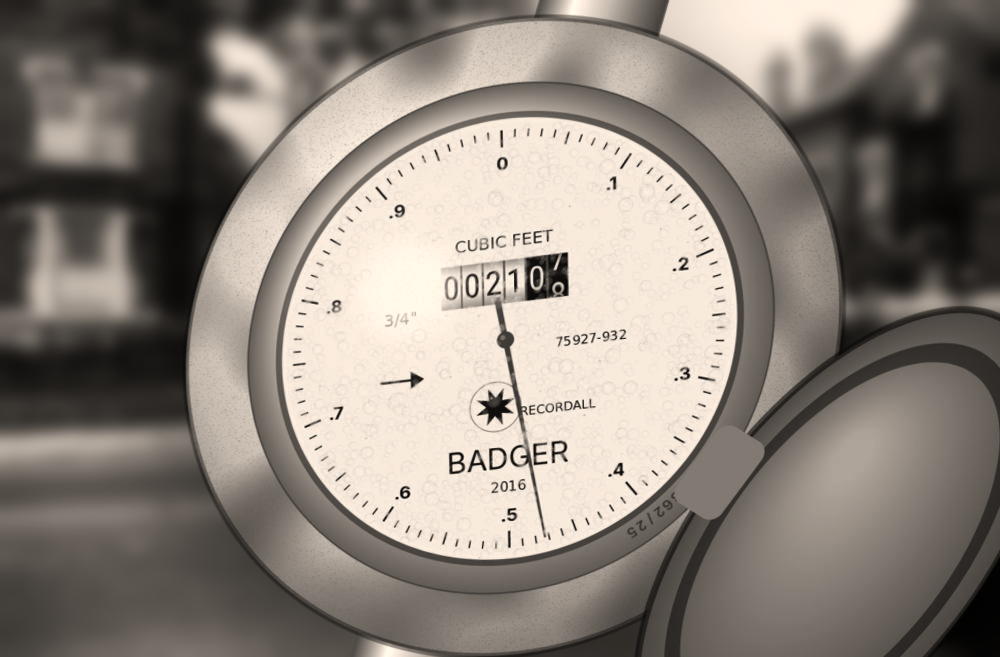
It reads **2107.47** ft³
